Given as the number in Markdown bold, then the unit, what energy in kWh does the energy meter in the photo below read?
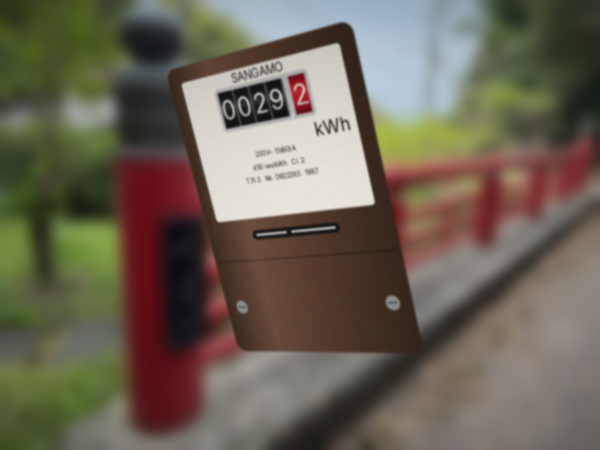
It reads **29.2** kWh
